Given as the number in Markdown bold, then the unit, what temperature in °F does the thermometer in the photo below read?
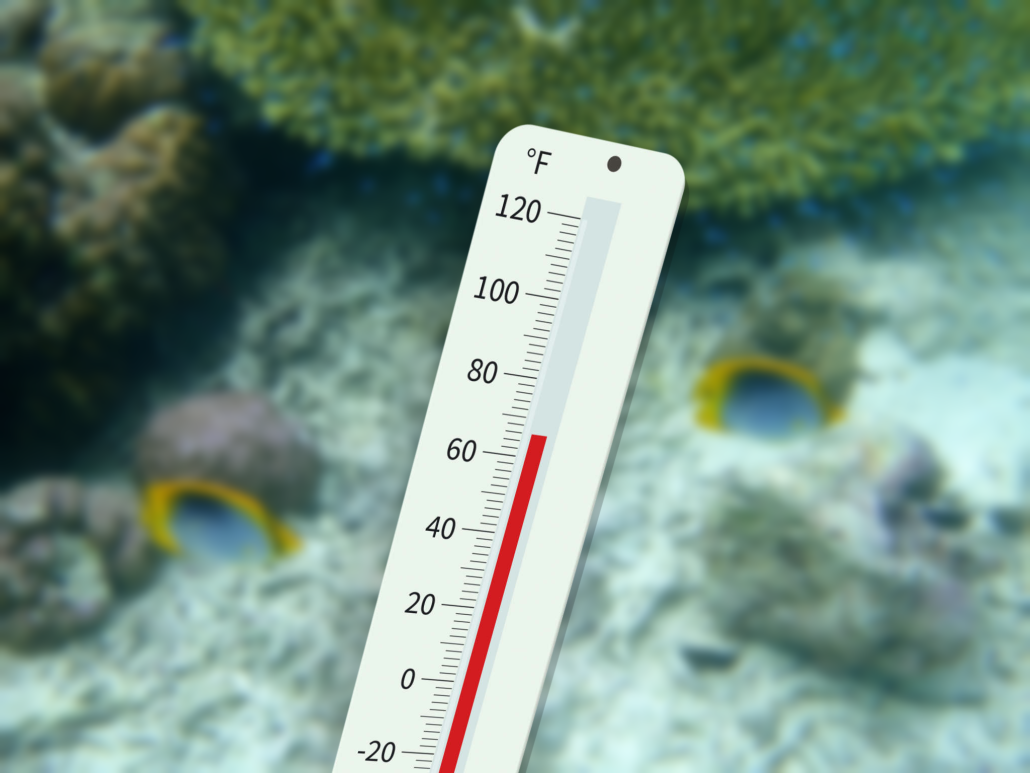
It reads **66** °F
